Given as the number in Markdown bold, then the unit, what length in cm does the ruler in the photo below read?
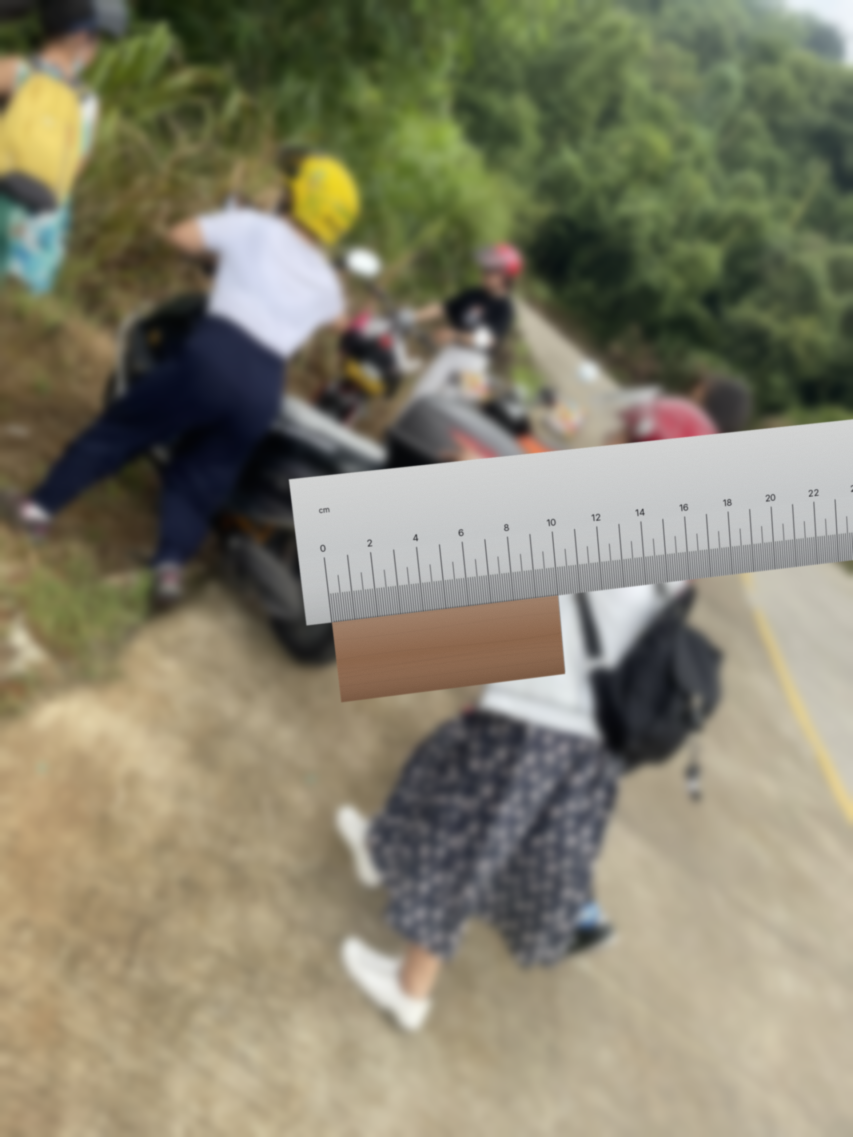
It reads **10** cm
